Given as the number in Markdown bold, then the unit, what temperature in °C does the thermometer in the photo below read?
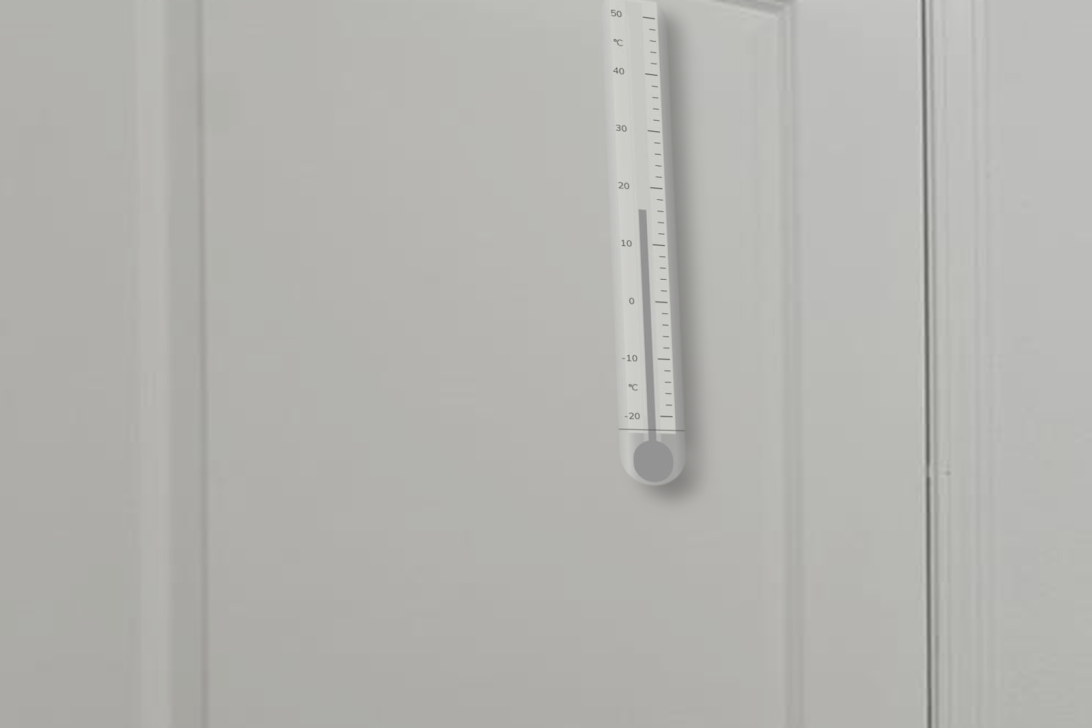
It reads **16** °C
